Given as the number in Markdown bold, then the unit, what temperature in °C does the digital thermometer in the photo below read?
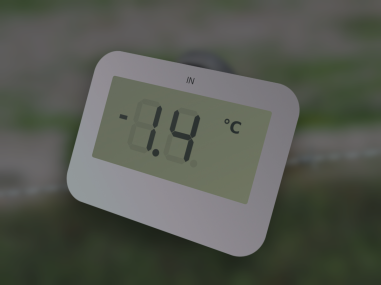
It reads **-1.4** °C
